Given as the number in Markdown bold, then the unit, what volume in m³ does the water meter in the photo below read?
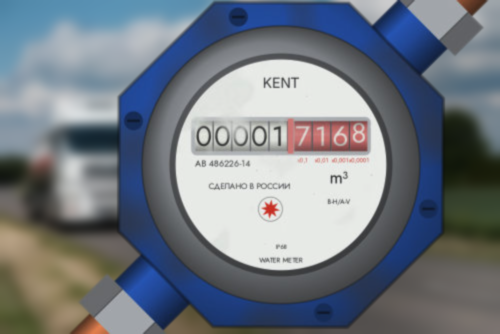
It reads **1.7168** m³
